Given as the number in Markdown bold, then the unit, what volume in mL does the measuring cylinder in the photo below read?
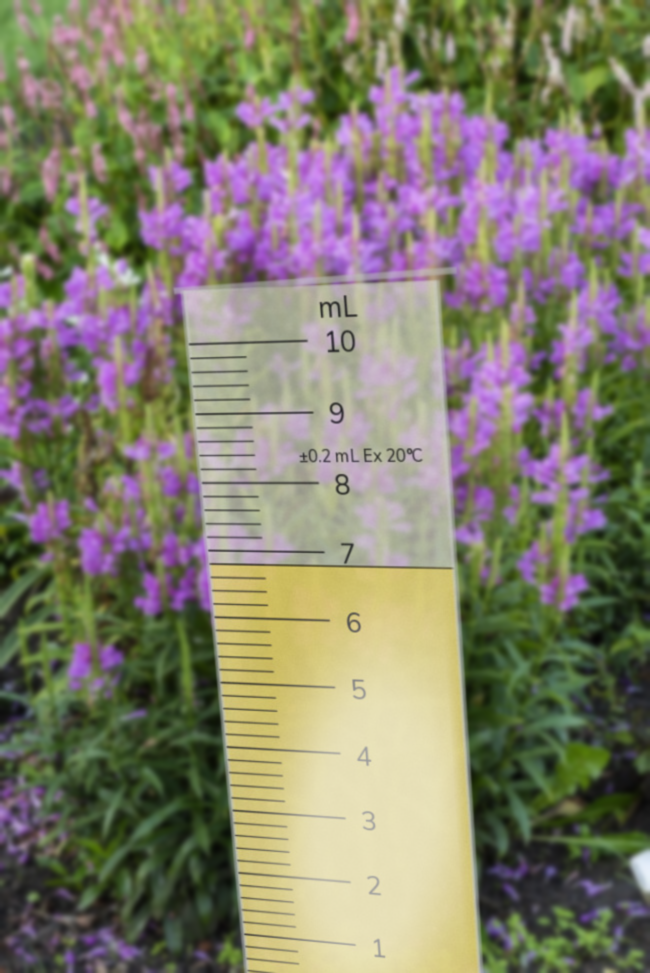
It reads **6.8** mL
